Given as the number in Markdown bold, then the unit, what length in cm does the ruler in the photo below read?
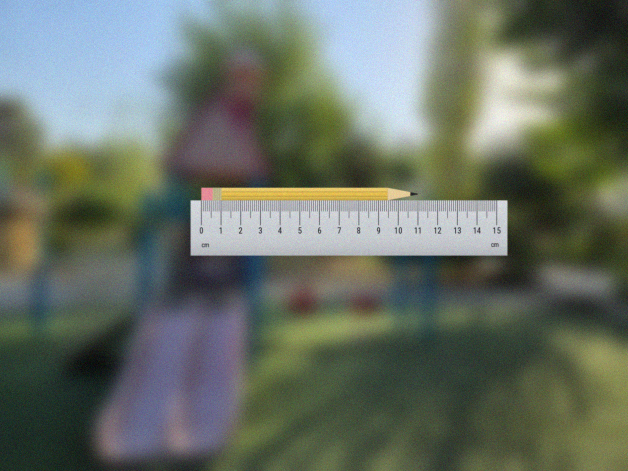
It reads **11** cm
